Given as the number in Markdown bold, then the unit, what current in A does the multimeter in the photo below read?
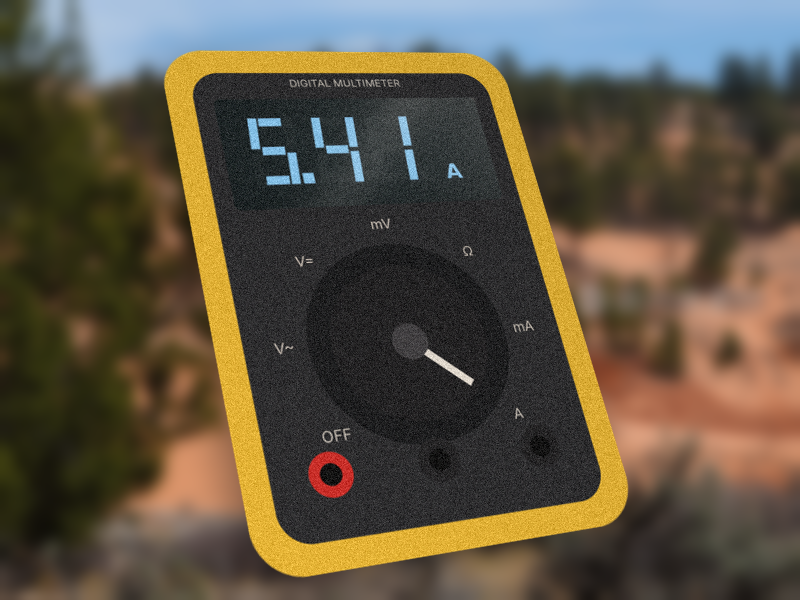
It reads **5.41** A
